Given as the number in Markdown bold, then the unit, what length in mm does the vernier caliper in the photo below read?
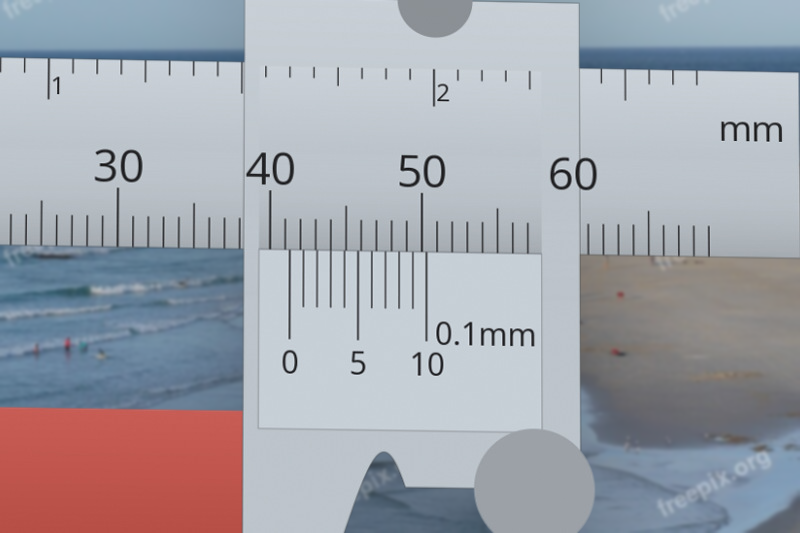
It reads **41.3** mm
